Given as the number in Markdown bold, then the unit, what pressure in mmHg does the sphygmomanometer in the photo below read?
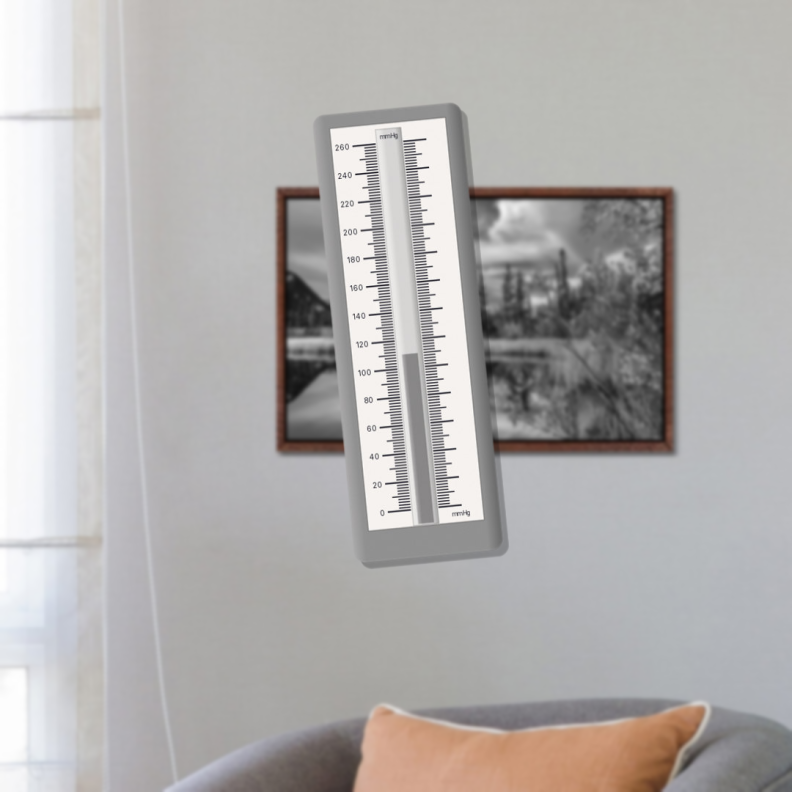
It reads **110** mmHg
